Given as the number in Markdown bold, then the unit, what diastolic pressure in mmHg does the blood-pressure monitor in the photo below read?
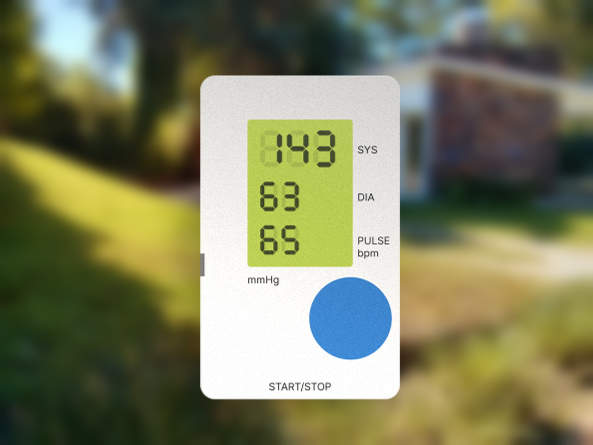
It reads **63** mmHg
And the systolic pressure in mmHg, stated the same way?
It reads **143** mmHg
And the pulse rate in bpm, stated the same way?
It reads **65** bpm
